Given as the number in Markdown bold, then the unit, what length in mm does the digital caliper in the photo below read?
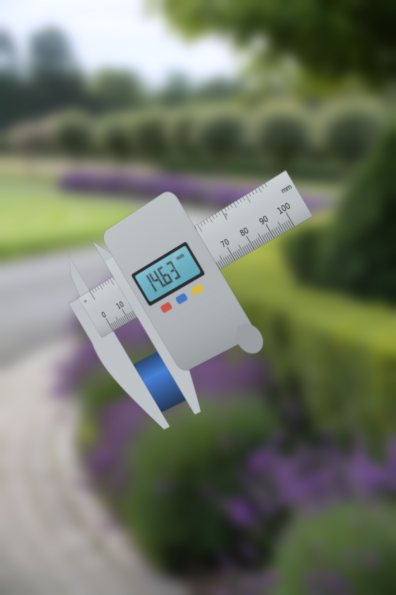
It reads **14.63** mm
